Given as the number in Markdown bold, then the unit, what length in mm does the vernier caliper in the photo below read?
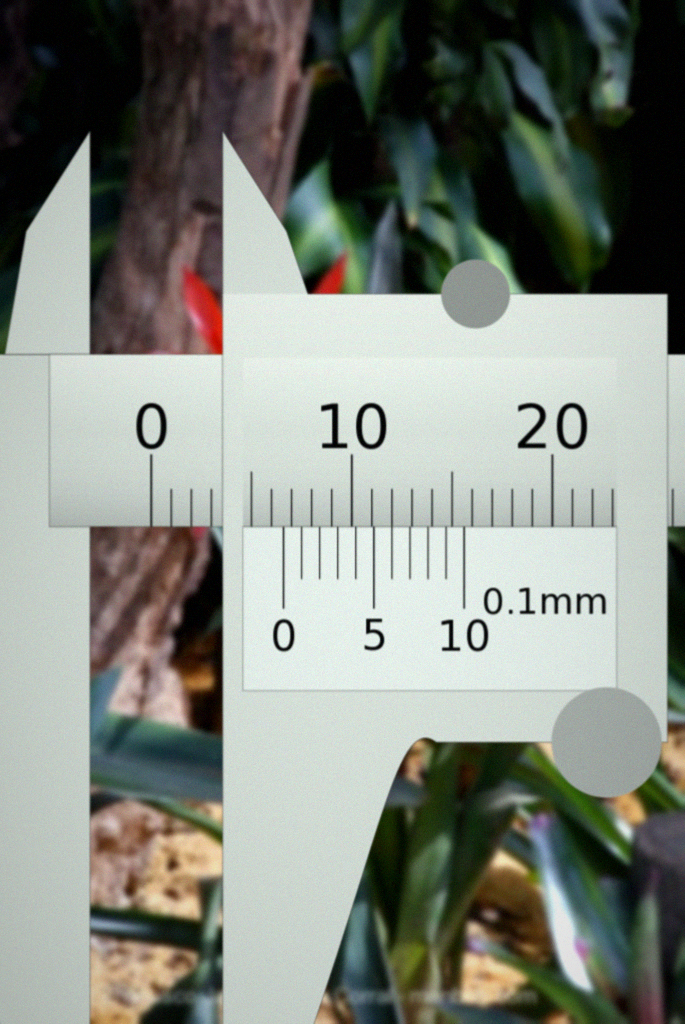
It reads **6.6** mm
